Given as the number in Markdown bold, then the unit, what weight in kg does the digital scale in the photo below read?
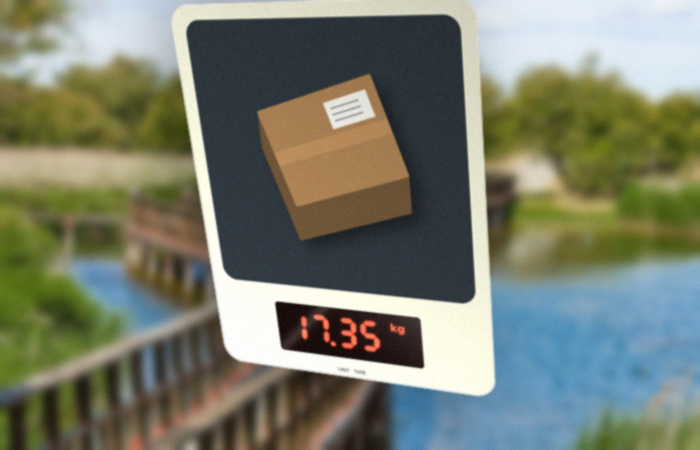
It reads **17.35** kg
